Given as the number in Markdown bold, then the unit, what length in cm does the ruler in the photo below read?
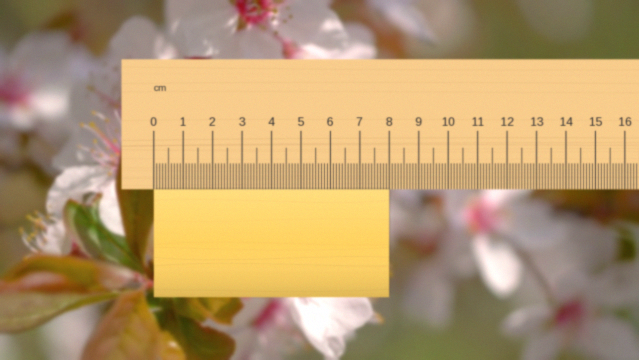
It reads **8** cm
